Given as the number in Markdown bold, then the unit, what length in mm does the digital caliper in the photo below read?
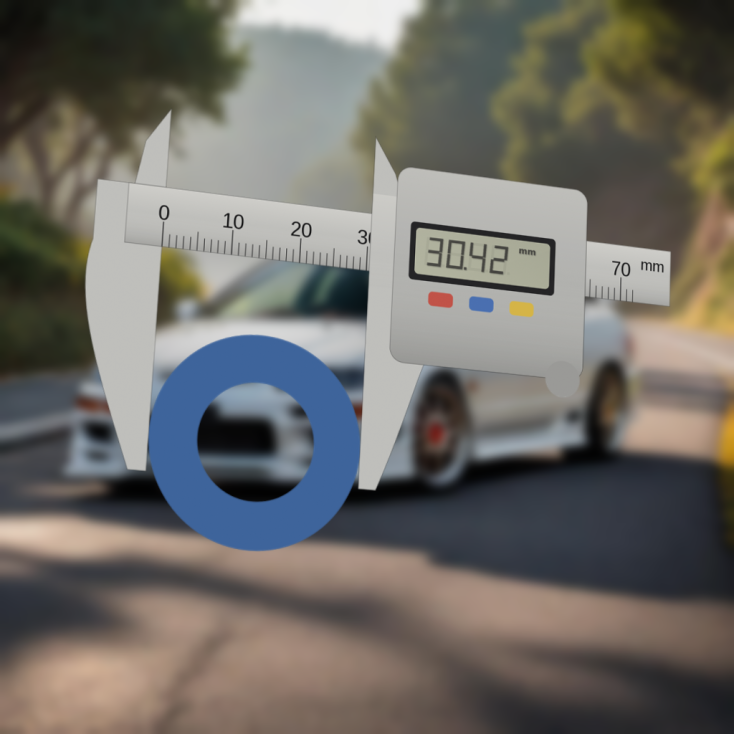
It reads **30.42** mm
